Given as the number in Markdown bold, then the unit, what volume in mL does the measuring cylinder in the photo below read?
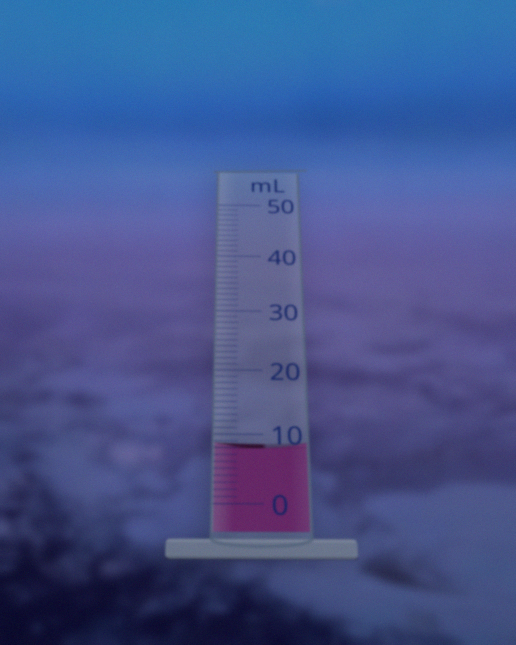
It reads **8** mL
